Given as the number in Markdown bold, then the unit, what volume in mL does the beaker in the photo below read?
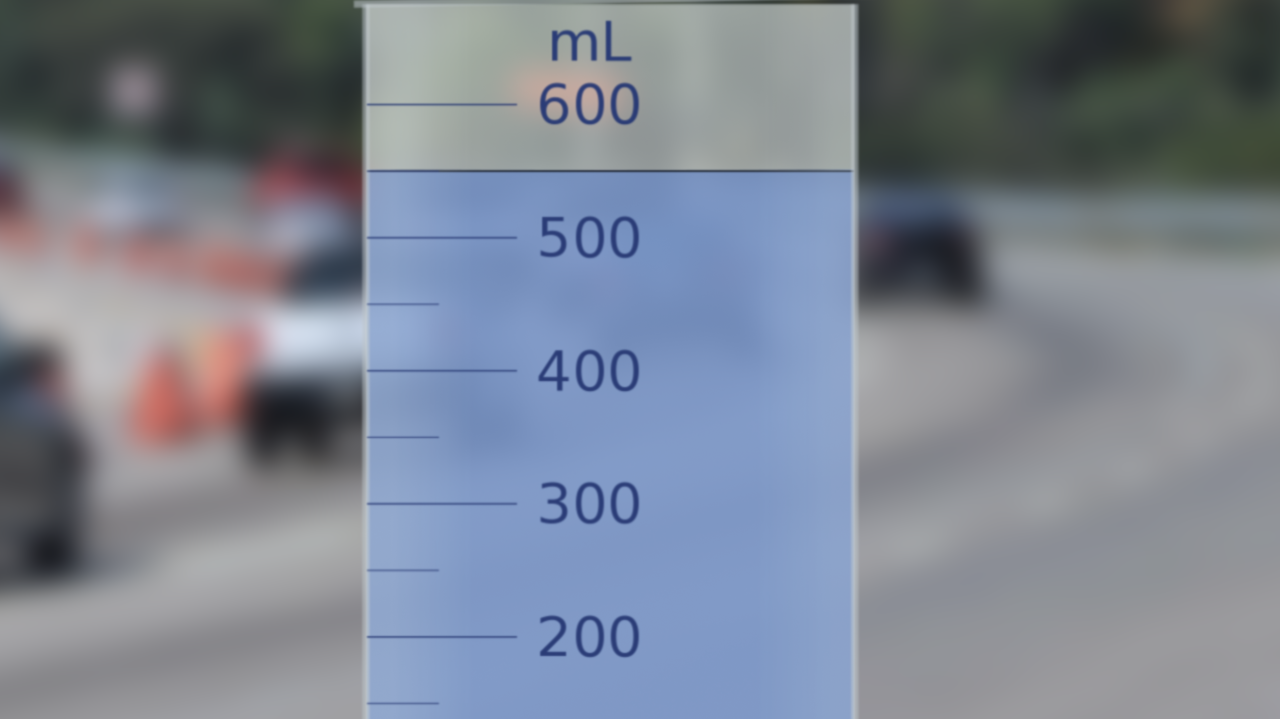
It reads **550** mL
